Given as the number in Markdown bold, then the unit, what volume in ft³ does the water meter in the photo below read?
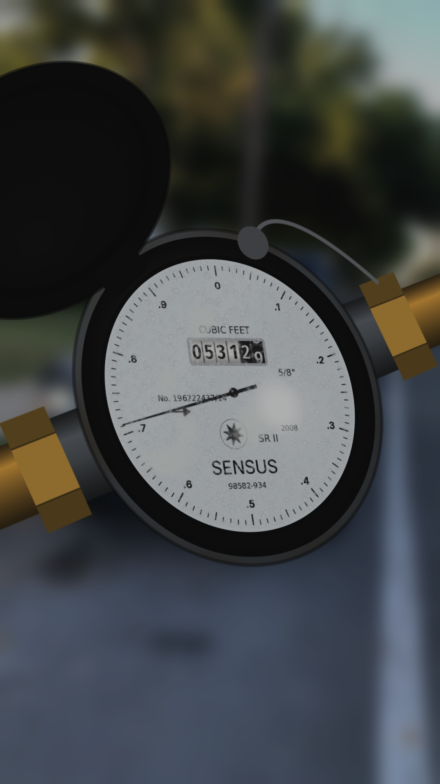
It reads **53128.71** ft³
